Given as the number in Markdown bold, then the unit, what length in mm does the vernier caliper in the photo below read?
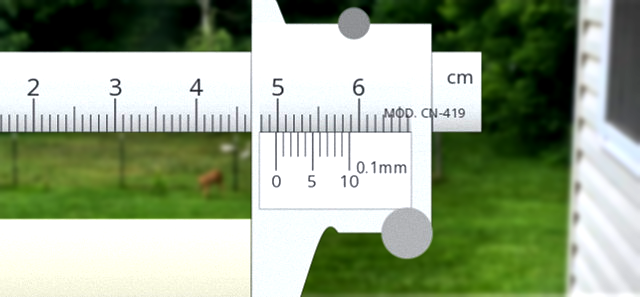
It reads **49.8** mm
